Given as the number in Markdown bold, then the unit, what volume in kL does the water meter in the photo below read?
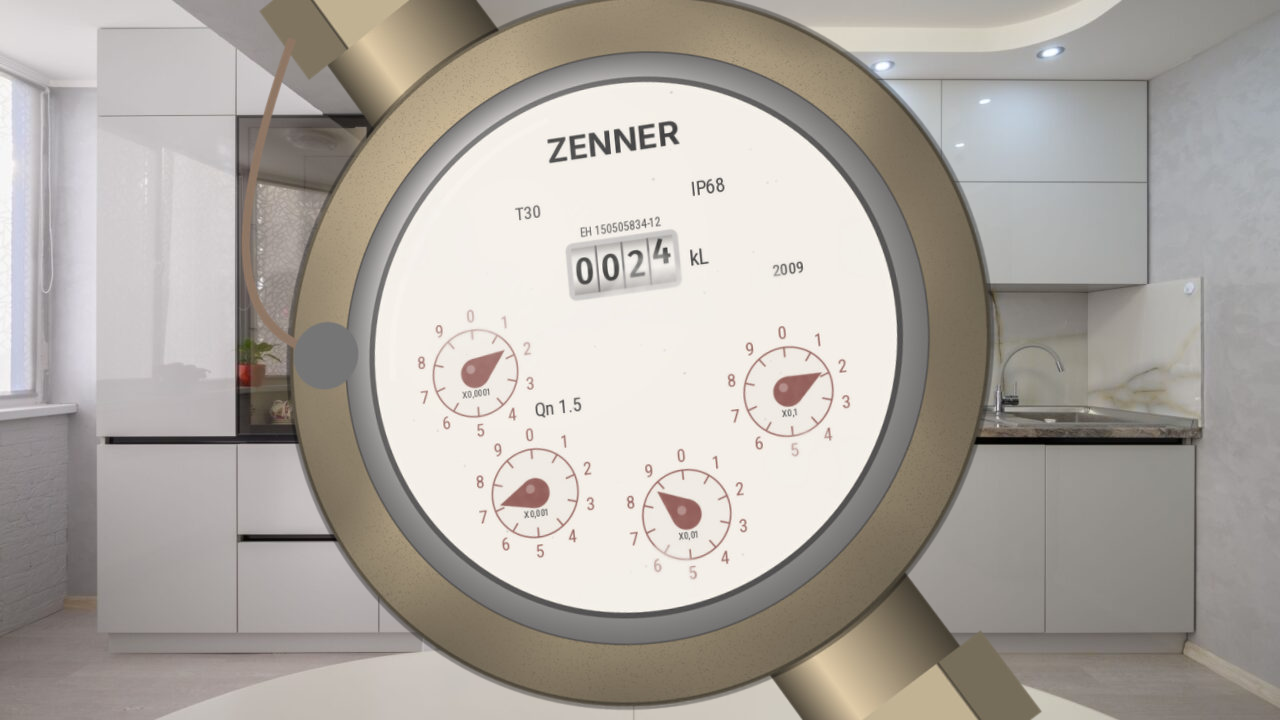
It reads **24.1871** kL
